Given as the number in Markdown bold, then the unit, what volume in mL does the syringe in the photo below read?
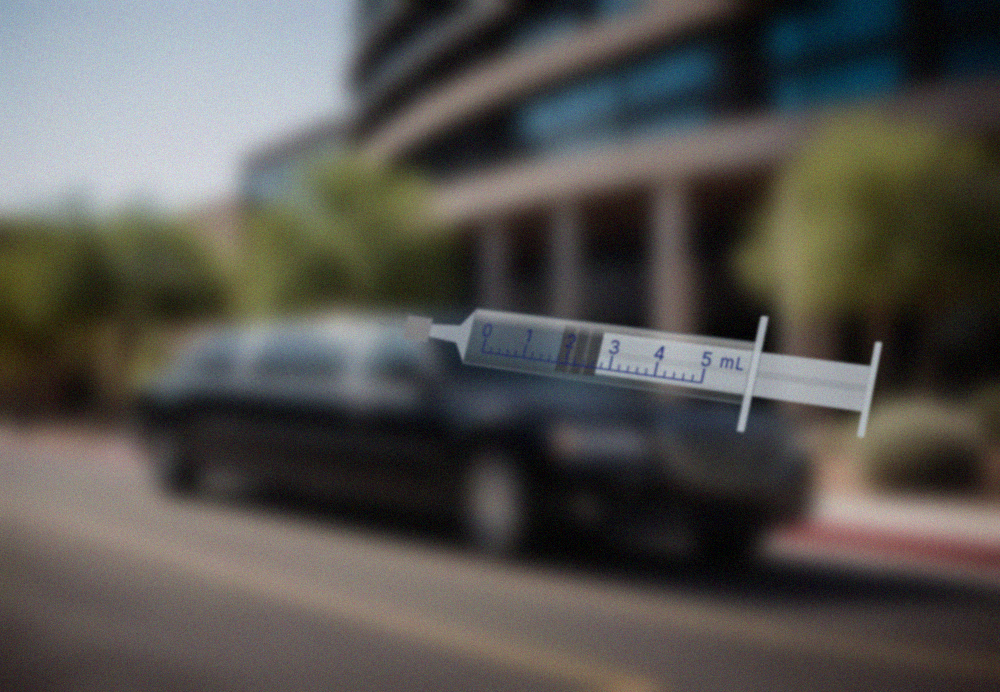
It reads **1.8** mL
